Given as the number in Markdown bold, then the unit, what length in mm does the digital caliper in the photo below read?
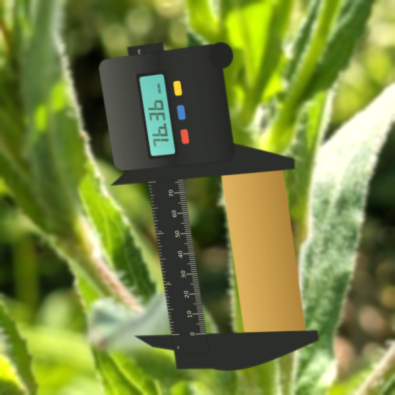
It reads **76.36** mm
